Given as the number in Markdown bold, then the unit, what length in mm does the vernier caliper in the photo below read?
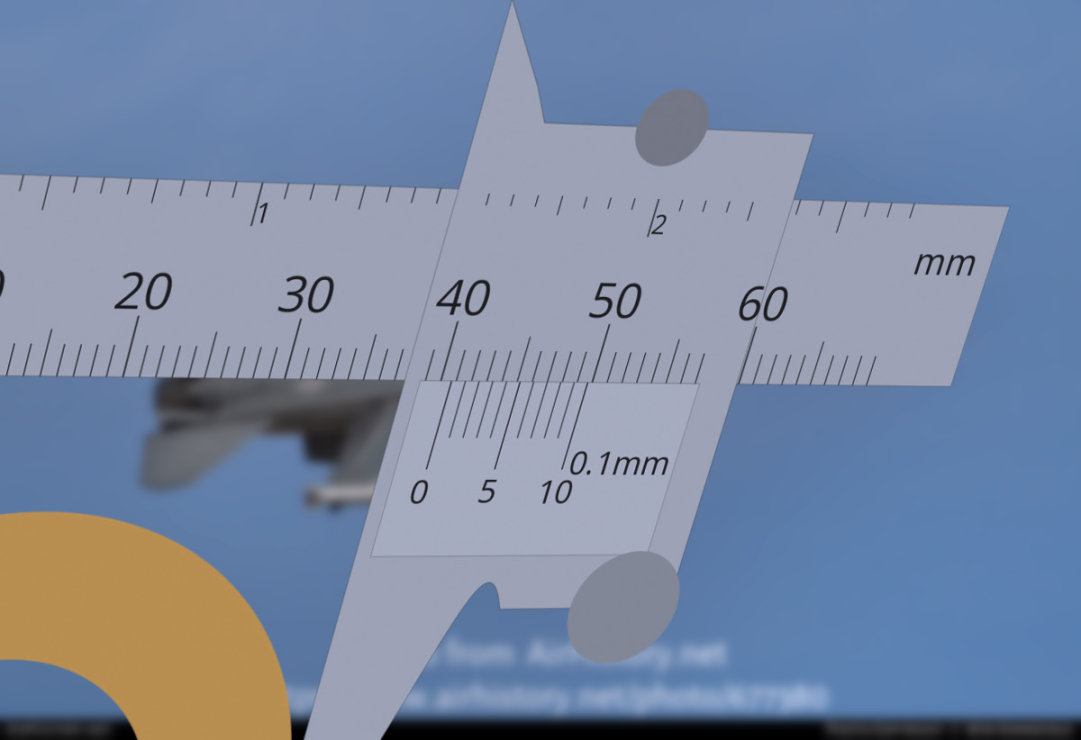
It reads **40.7** mm
